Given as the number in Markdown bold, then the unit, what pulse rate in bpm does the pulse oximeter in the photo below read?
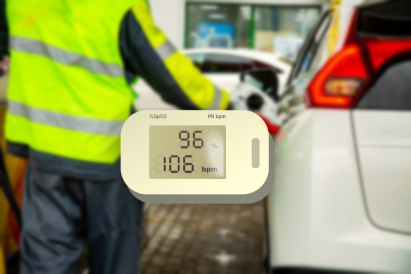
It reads **106** bpm
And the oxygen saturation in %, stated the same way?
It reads **96** %
